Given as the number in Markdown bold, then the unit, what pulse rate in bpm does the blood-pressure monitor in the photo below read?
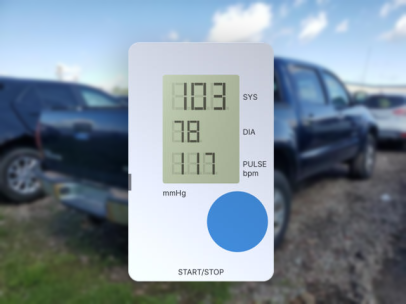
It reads **117** bpm
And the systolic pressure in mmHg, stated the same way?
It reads **103** mmHg
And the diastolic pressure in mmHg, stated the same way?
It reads **78** mmHg
